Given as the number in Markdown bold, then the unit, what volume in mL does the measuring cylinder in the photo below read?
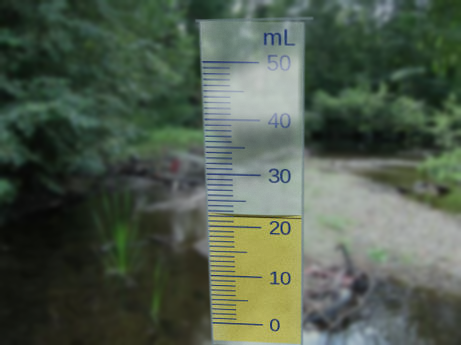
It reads **22** mL
